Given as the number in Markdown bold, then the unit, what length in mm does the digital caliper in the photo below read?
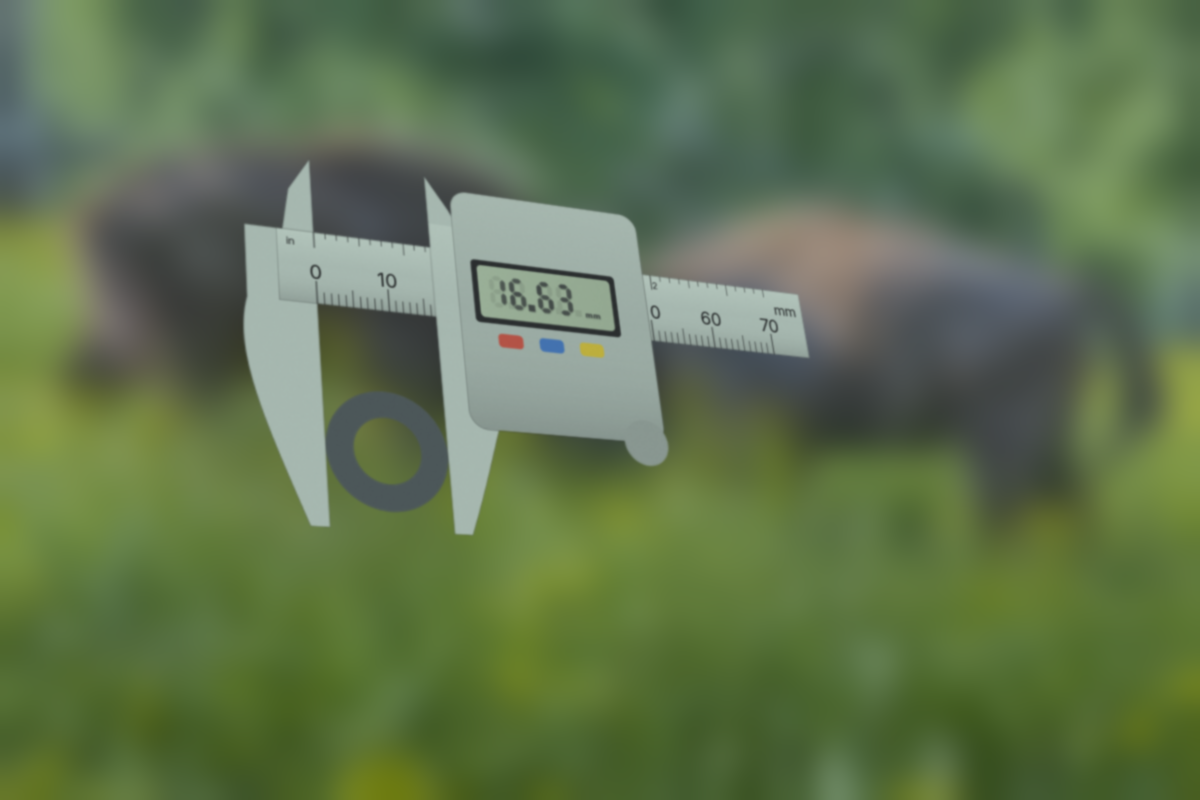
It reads **16.63** mm
